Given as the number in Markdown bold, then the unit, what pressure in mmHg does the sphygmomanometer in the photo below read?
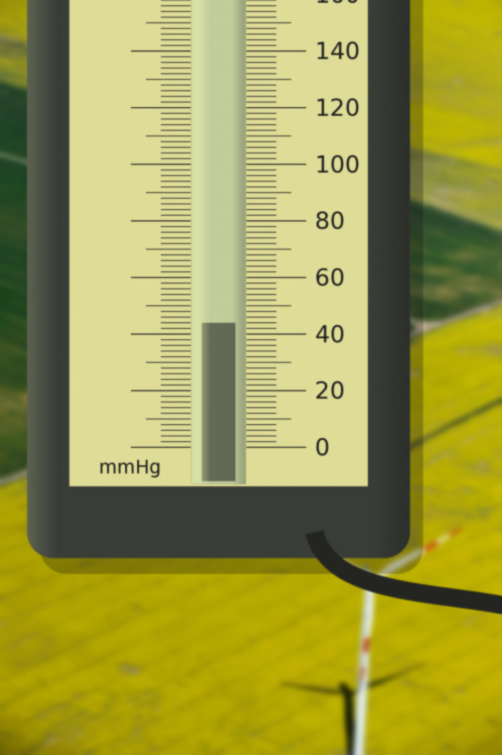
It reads **44** mmHg
